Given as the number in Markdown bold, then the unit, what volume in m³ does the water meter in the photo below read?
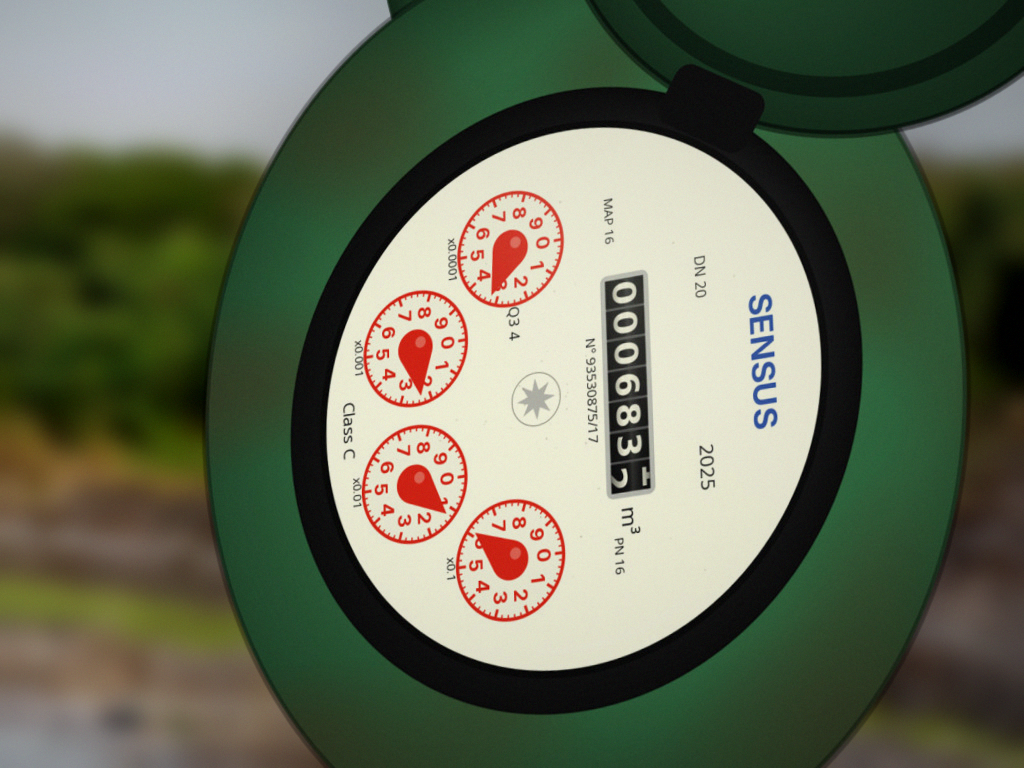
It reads **6831.6123** m³
